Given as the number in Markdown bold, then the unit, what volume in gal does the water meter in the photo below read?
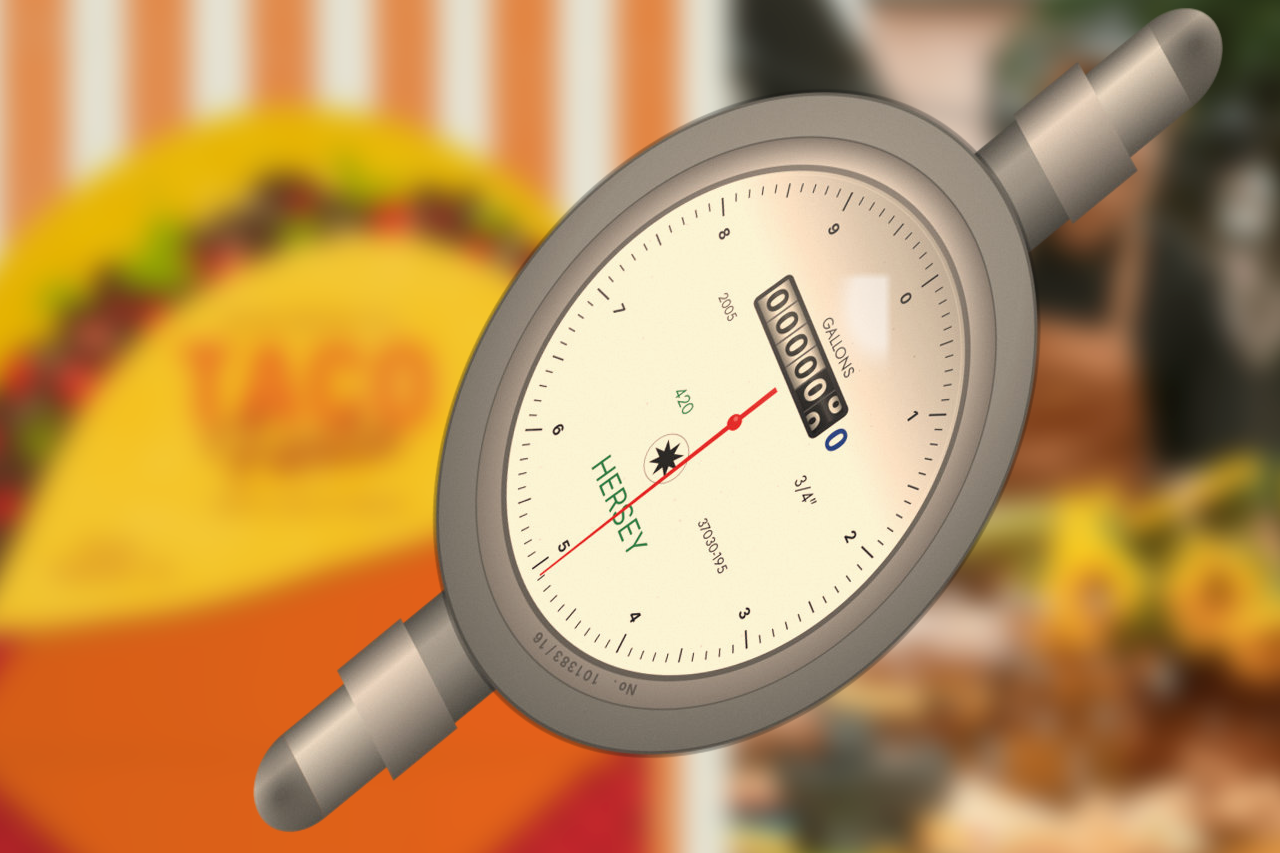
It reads **84.9** gal
